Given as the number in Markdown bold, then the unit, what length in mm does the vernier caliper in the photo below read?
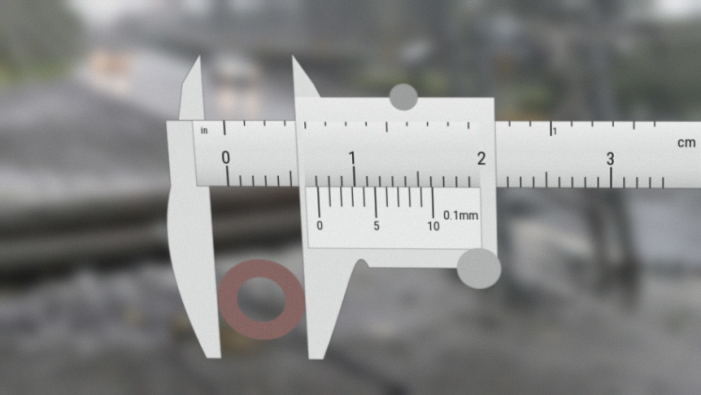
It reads **7.1** mm
